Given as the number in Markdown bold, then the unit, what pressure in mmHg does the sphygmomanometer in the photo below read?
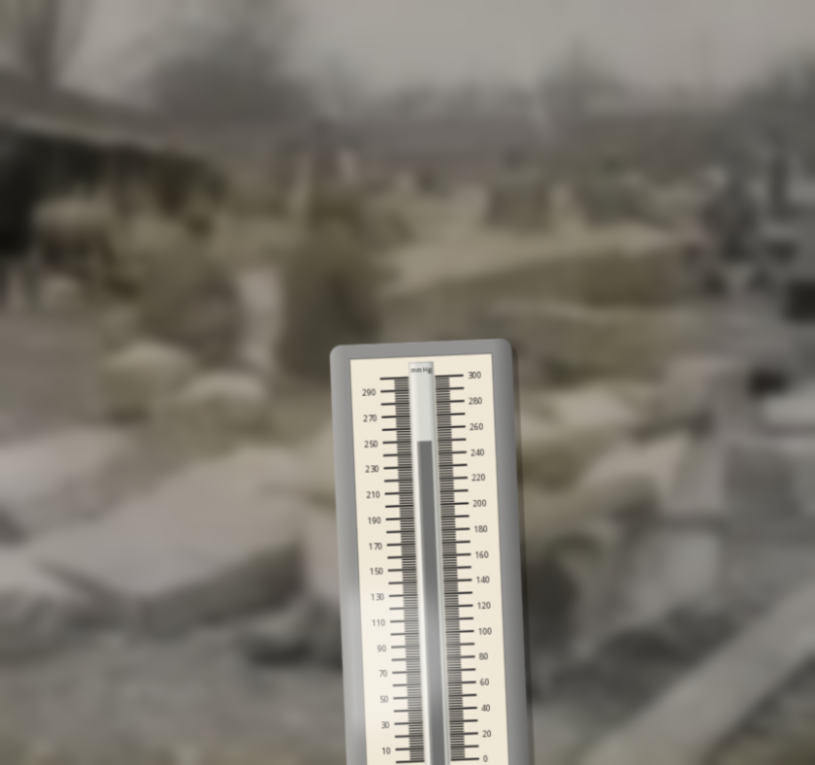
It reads **250** mmHg
